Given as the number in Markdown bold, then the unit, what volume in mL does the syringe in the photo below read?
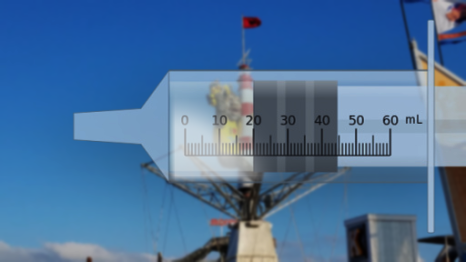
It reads **20** mL
